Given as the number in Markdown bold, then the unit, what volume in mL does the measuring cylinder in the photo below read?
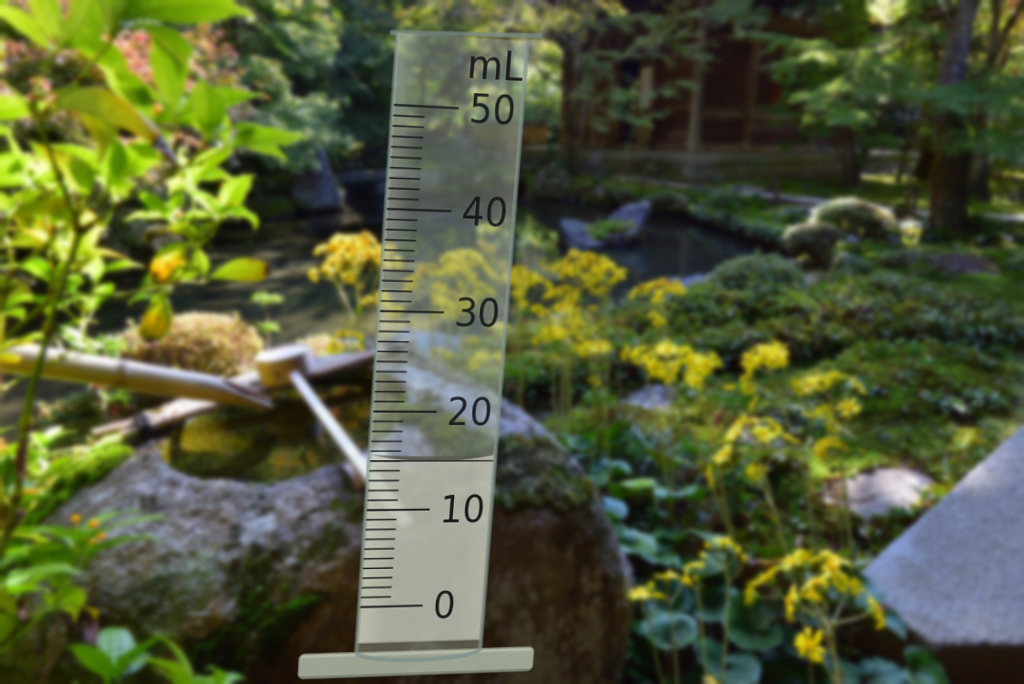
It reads **15** mL
